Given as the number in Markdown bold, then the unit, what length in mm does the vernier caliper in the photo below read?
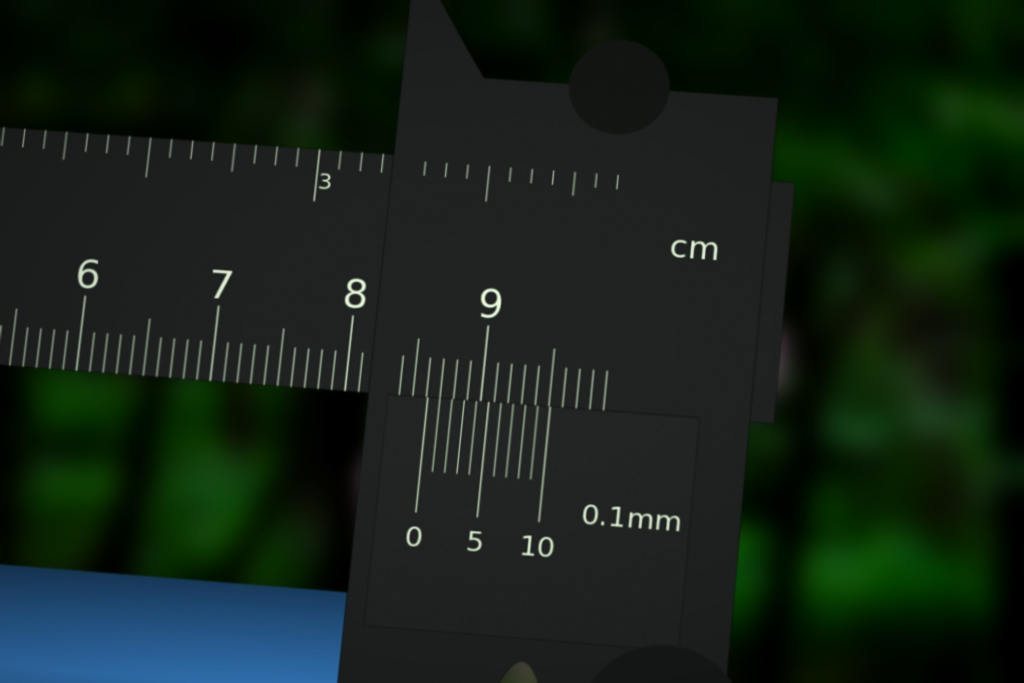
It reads **86.1** mm
